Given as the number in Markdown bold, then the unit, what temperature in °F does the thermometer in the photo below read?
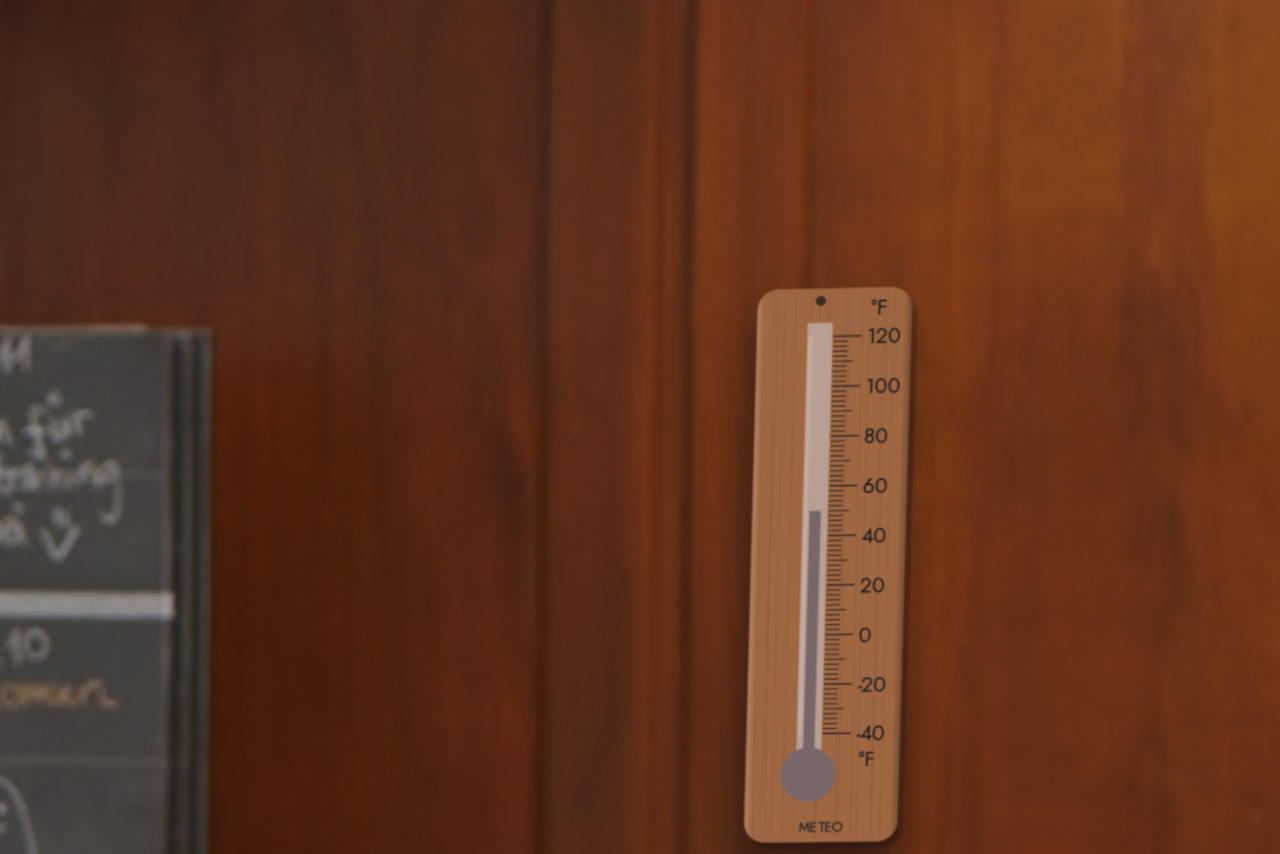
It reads **50** °F
